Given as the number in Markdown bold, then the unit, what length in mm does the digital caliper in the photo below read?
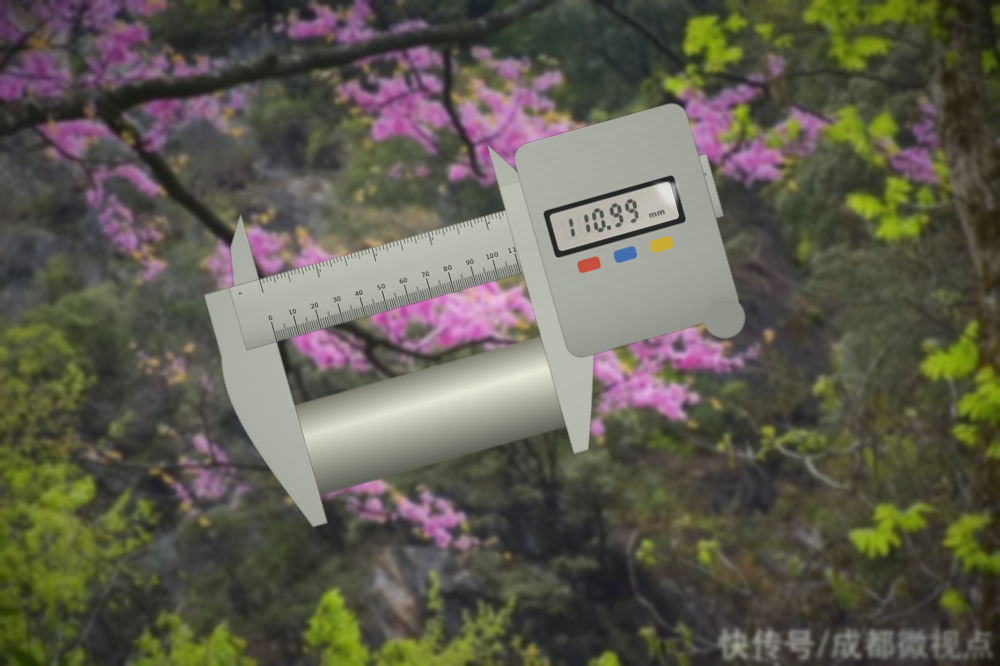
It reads **110.99** mm
